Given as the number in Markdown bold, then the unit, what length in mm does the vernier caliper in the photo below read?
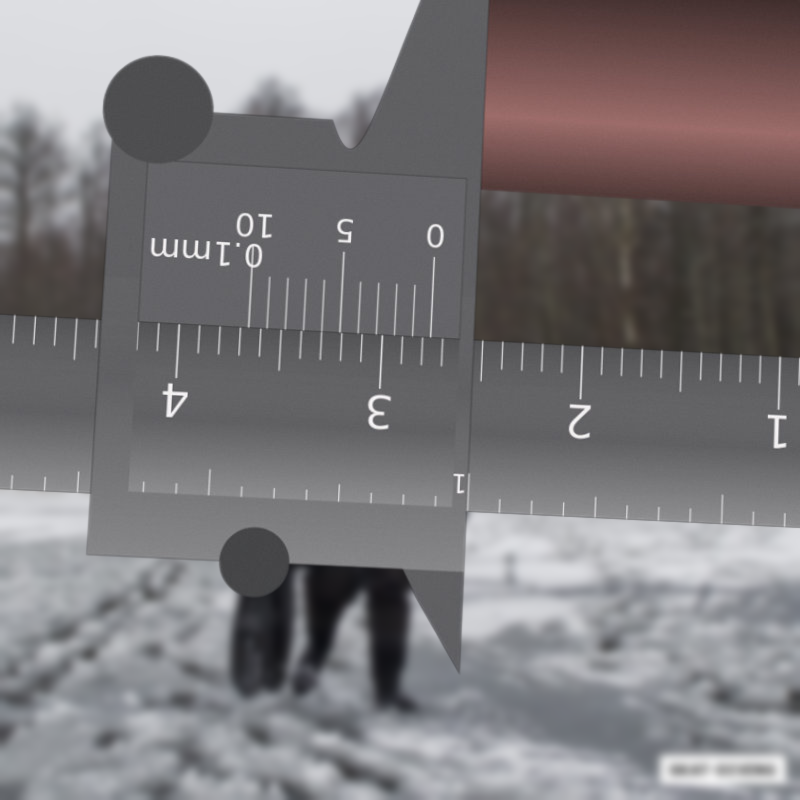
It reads **27.6** mm
